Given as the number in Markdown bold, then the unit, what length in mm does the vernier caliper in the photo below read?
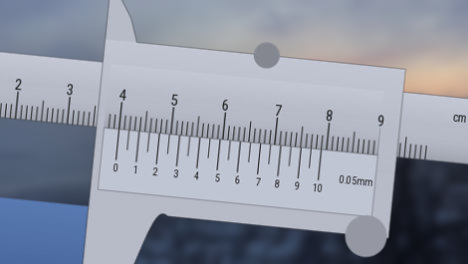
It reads **40.0** mm
